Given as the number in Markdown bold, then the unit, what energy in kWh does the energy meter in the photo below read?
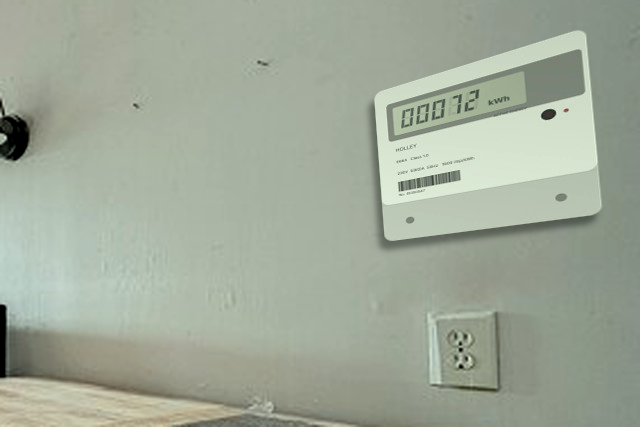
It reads **72** kWh
